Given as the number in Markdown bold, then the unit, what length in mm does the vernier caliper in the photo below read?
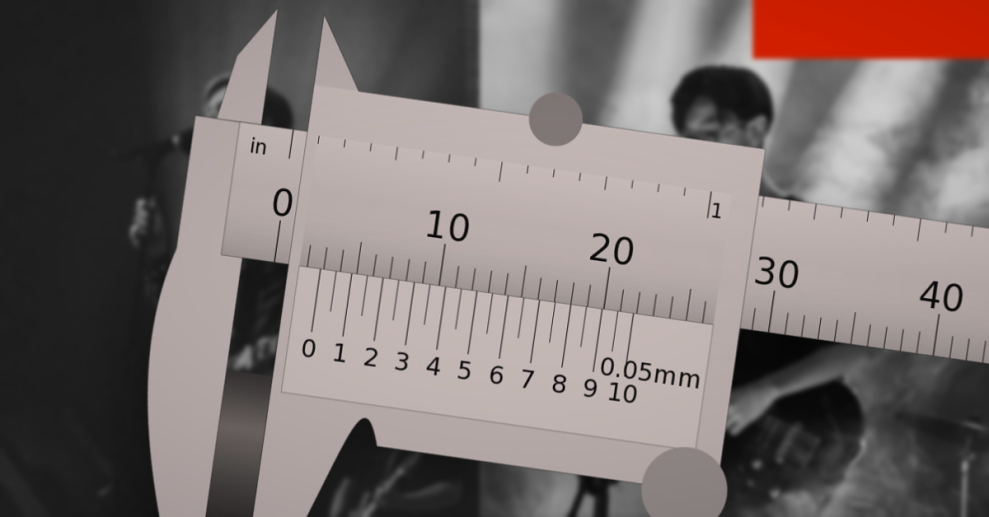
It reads **2.8** mm
